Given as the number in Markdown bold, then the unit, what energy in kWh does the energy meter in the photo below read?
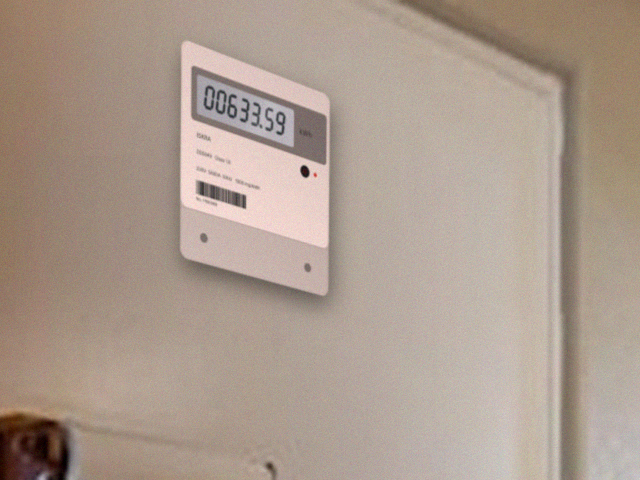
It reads **633.59** kWh
